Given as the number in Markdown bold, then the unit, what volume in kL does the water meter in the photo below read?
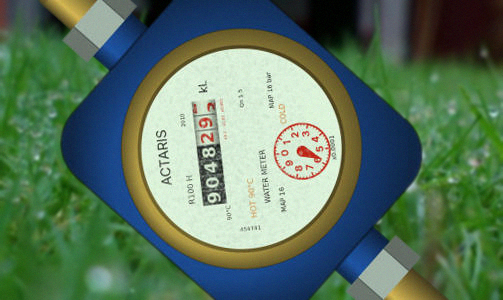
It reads **9048.2925** kL
